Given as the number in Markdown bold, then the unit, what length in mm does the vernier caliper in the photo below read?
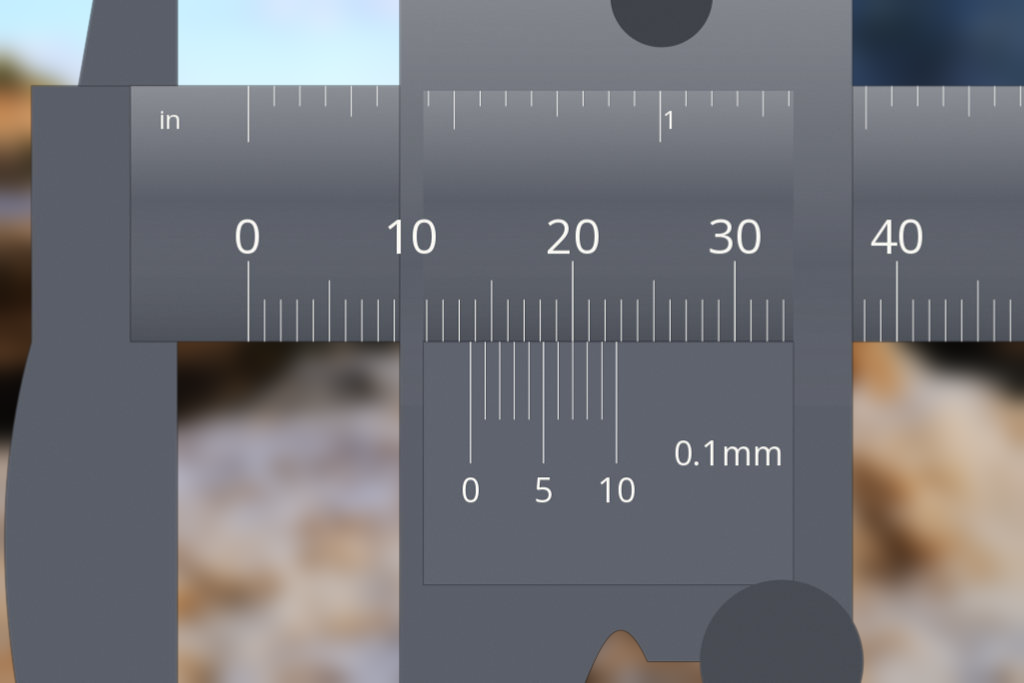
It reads **13.7** mm
